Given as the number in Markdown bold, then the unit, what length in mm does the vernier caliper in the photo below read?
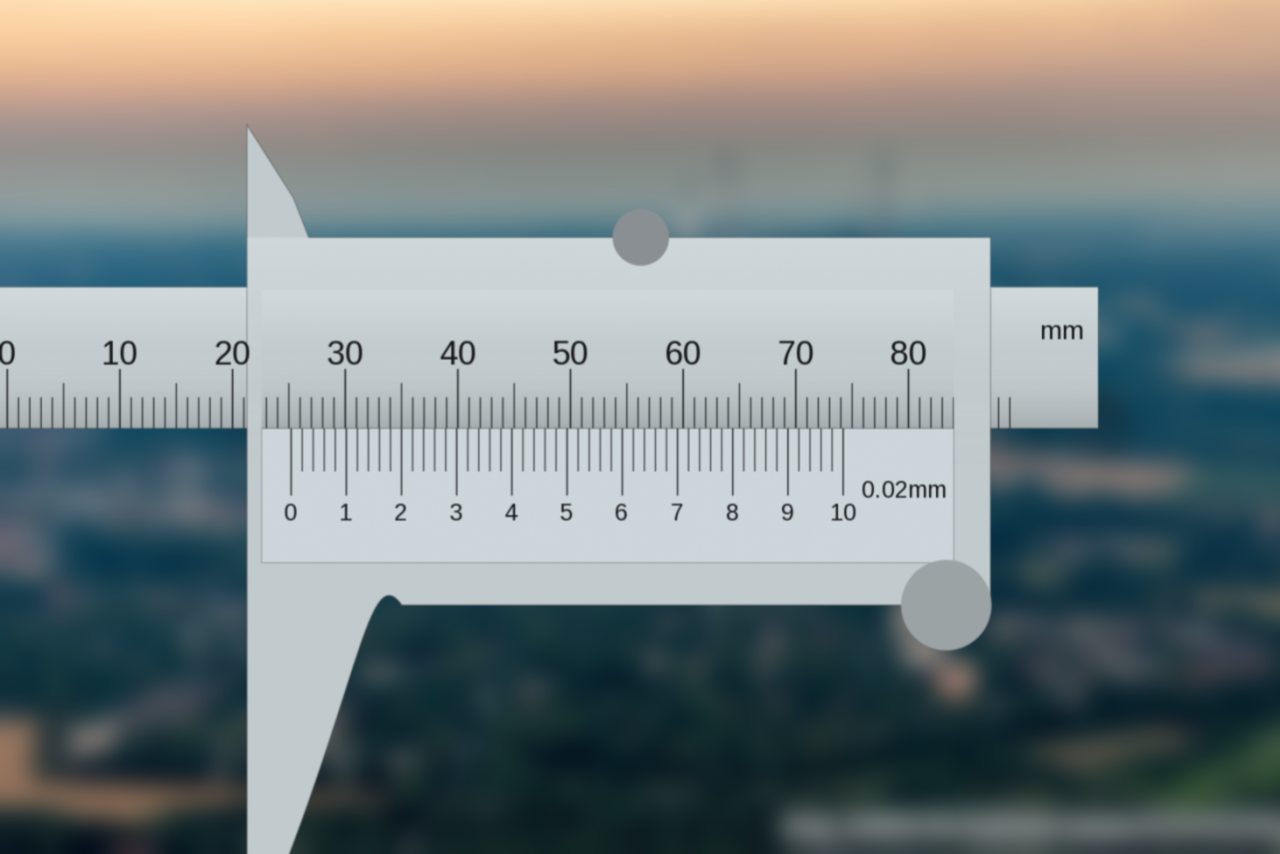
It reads **25.2** mm
